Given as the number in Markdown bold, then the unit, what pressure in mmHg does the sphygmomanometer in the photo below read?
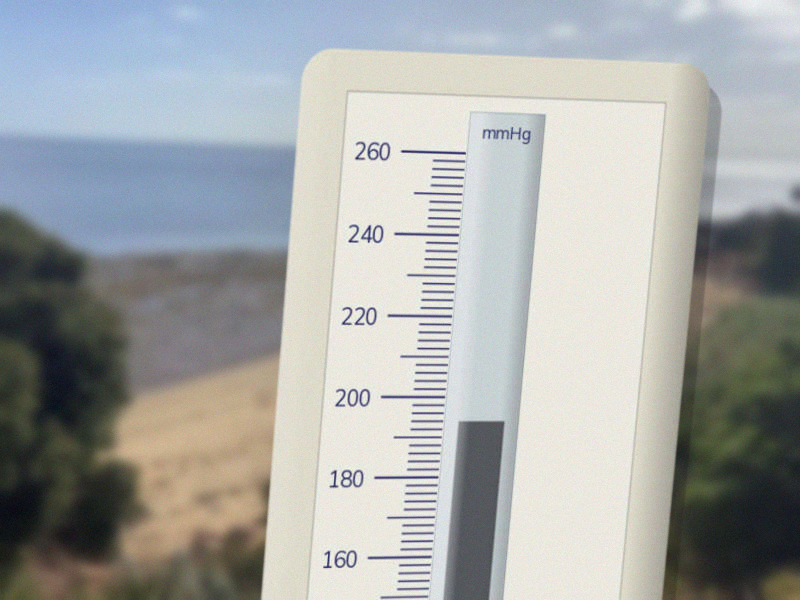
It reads **194** mmHg
